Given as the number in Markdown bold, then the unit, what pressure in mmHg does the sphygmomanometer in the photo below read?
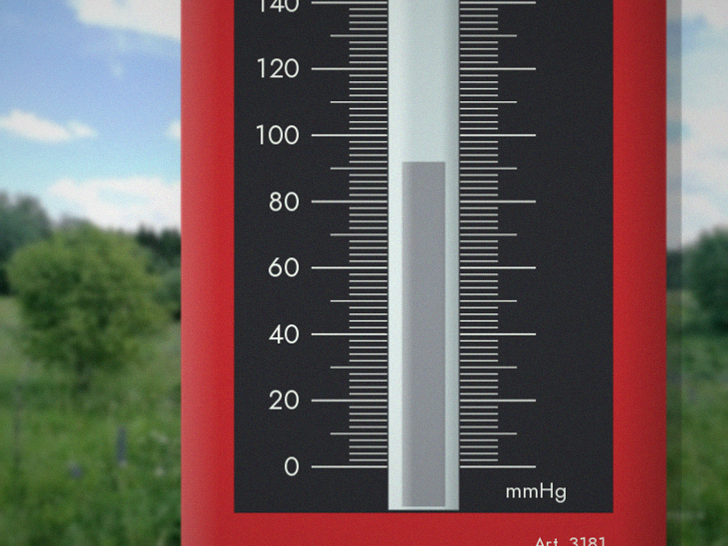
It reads **92** mmHg
